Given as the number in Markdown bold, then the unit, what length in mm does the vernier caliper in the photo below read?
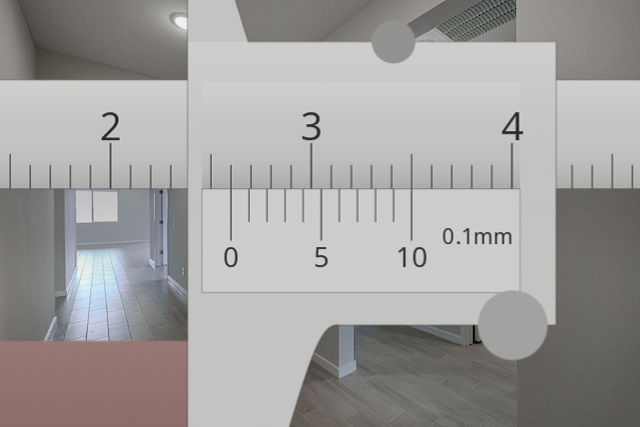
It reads **26.0** mm
